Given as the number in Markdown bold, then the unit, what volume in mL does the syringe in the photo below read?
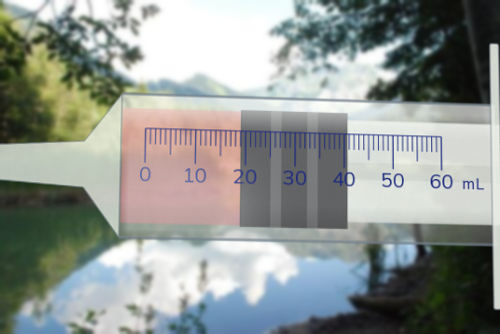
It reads **19** mL
